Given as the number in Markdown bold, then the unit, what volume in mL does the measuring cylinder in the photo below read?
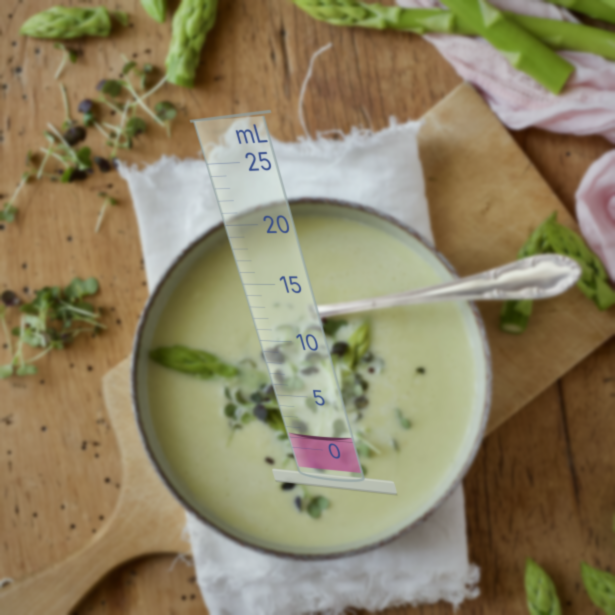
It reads **1** mL
